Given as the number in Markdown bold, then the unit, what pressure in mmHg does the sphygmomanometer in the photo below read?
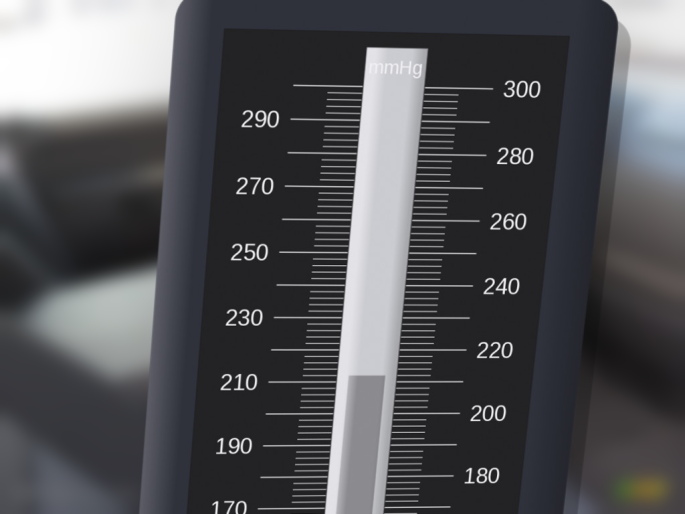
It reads **212** mmHg
